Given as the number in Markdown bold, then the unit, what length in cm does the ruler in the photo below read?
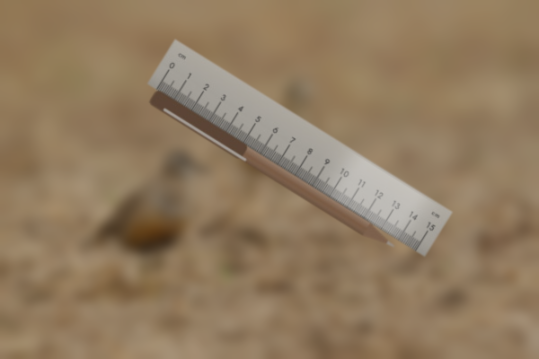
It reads **14** cm
